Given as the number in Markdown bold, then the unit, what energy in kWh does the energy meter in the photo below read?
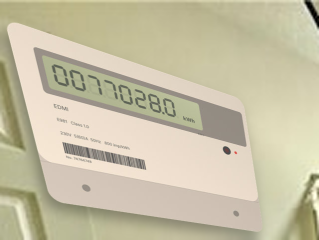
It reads **77028.0** kWh
